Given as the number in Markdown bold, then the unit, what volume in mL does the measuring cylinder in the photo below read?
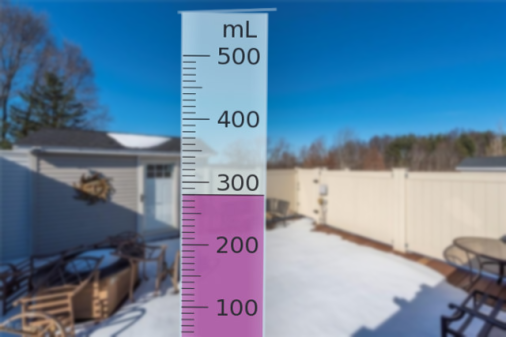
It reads **280** mL
